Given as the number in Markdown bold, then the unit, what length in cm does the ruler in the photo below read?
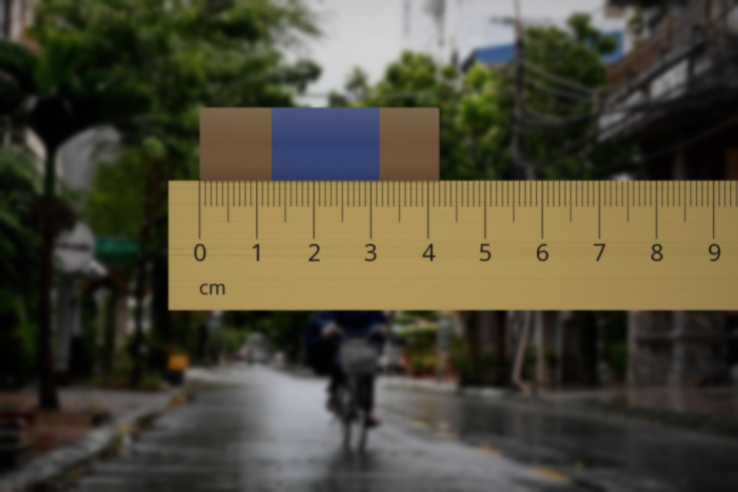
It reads **4.2** cm
